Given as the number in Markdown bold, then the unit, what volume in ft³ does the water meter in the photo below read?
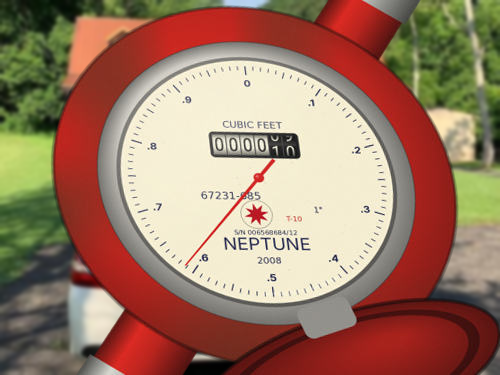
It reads **9.61** ft³
